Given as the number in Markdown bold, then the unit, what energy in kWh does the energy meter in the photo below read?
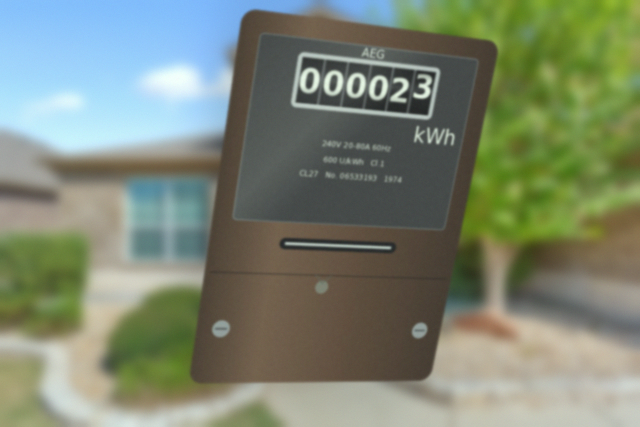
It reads **23** kWh
